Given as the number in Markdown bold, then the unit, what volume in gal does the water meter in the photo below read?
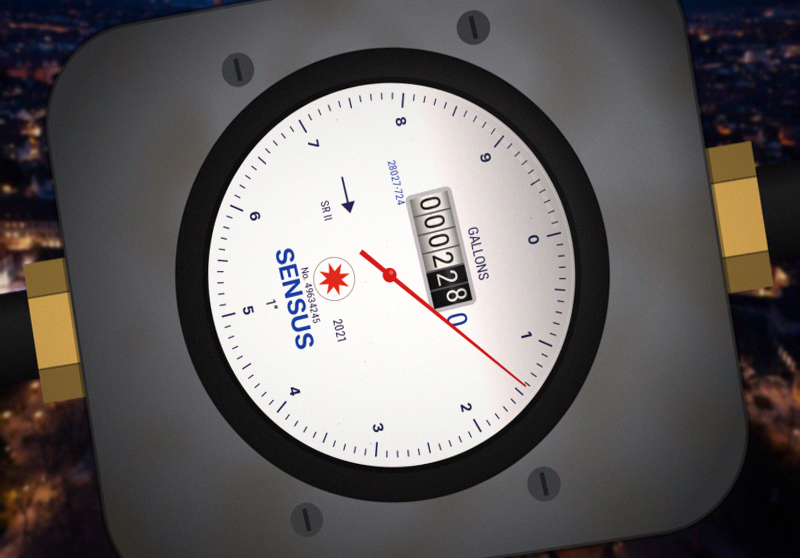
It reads **2281.4** gal
